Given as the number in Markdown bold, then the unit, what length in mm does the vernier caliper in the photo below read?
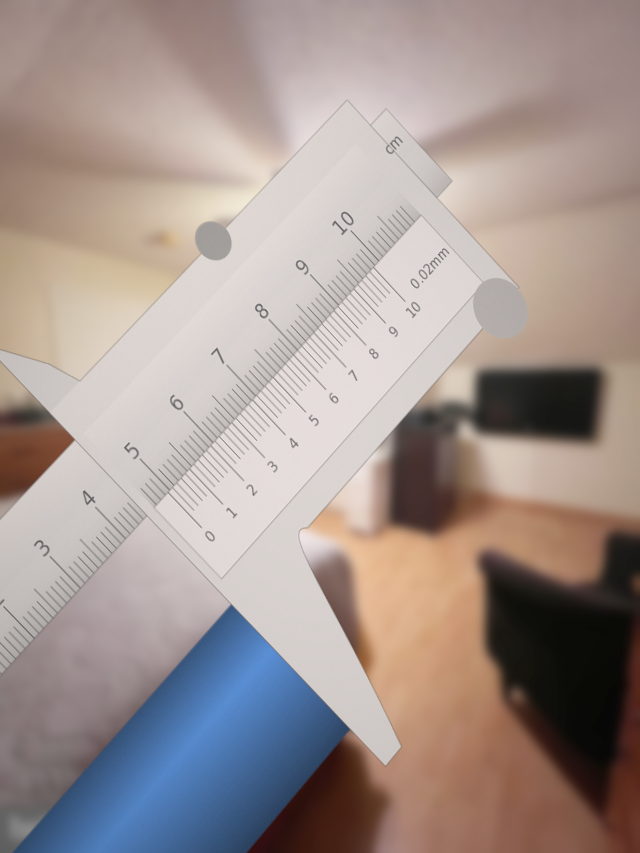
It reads **49.6** mm
